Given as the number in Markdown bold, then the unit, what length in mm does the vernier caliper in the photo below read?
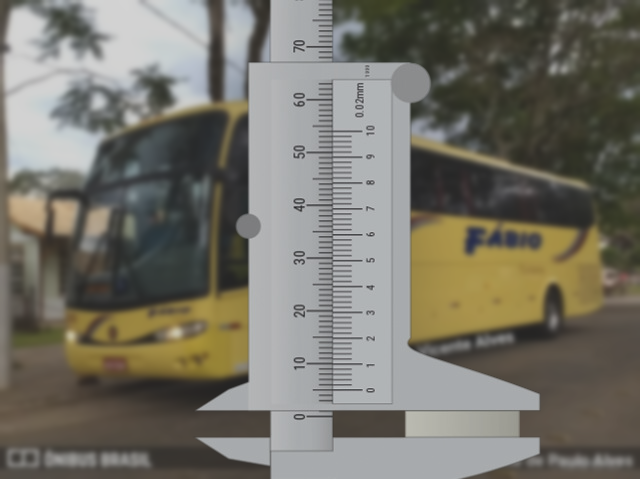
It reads **5.0** mm
